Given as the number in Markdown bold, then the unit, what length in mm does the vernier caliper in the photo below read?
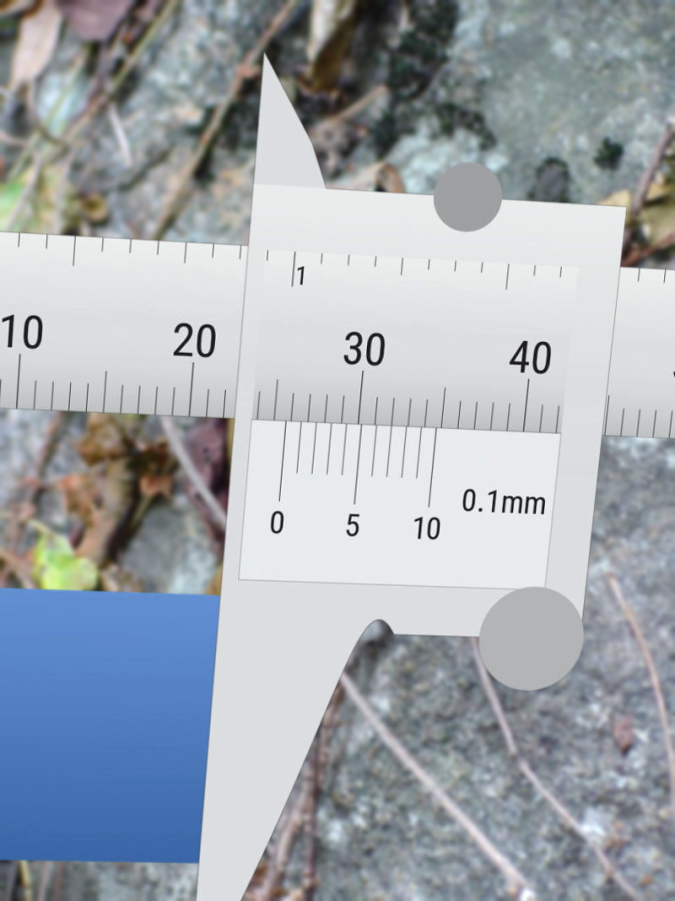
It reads **25.7** mm
